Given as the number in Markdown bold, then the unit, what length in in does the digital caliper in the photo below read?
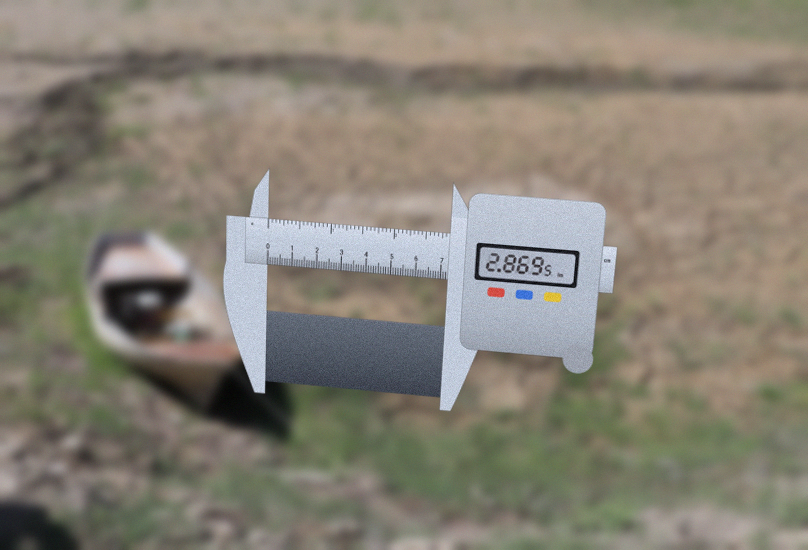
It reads **2.8695** in
